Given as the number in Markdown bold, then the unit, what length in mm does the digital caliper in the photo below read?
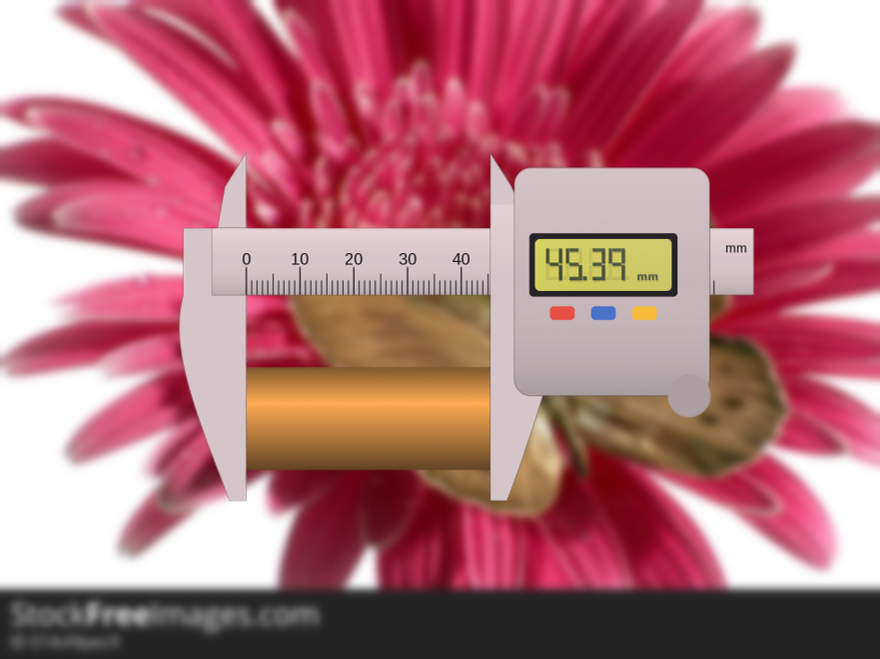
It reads **45.39** mm
